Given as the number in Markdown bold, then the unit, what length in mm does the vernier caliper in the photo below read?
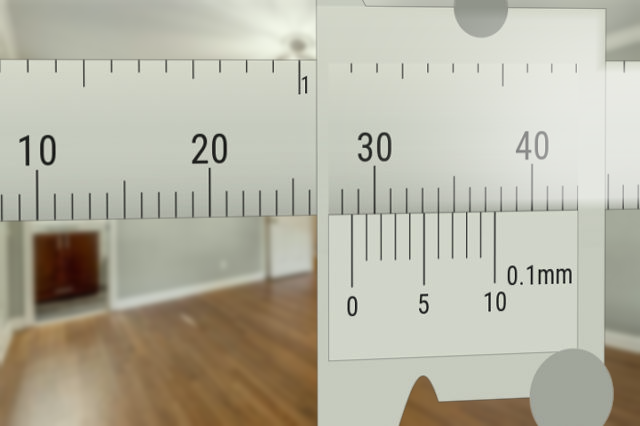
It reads **28.6** mm
